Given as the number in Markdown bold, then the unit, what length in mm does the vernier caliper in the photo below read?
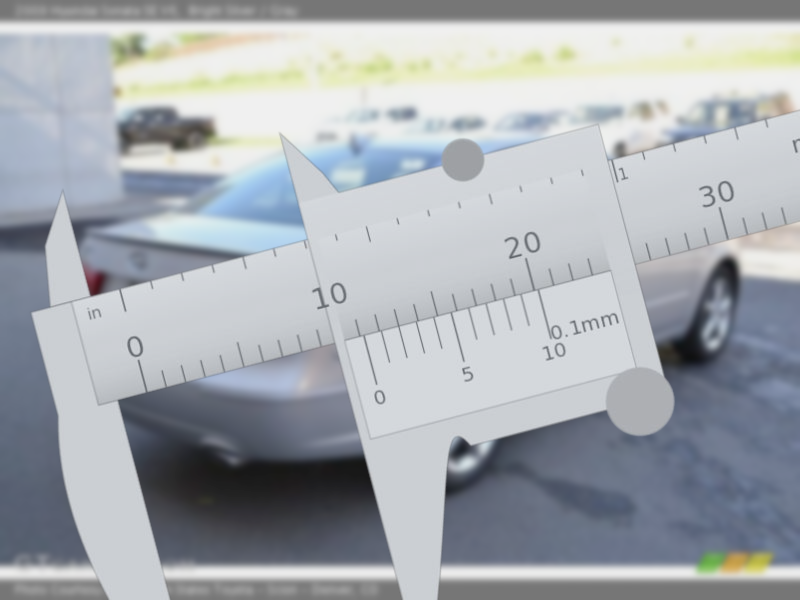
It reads **11.2** mm
